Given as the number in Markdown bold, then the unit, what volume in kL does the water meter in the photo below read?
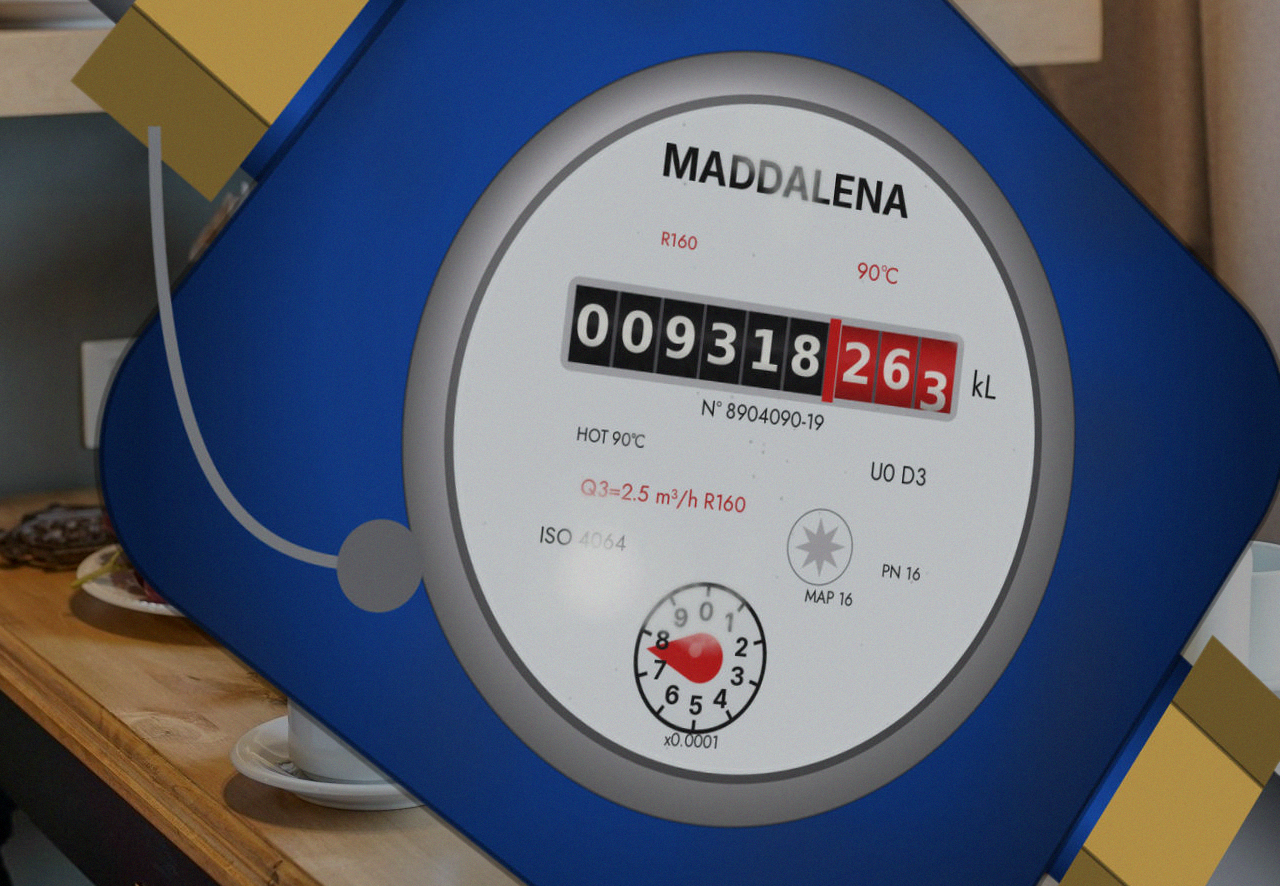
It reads **9318.2627** kL
